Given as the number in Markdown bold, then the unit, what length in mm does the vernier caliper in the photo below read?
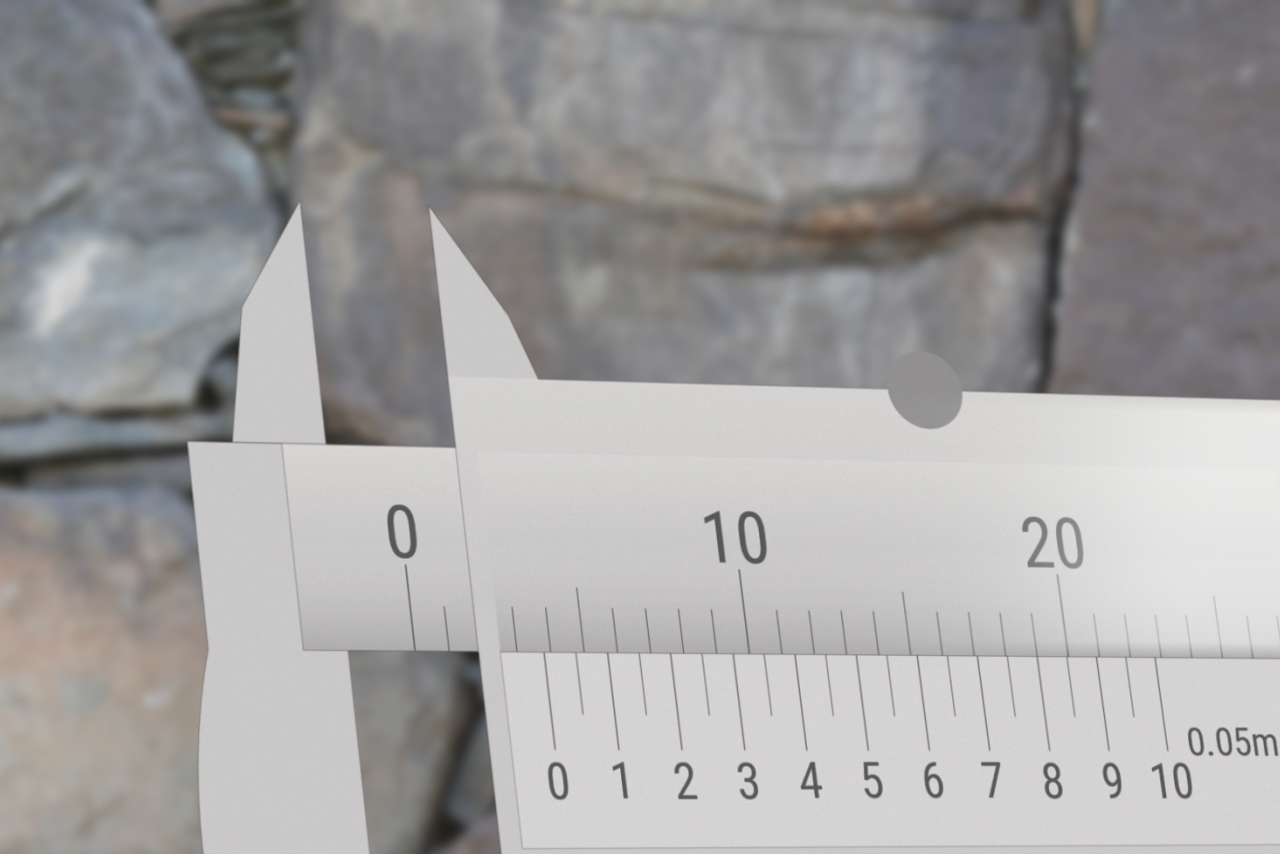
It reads **3.80** mm
